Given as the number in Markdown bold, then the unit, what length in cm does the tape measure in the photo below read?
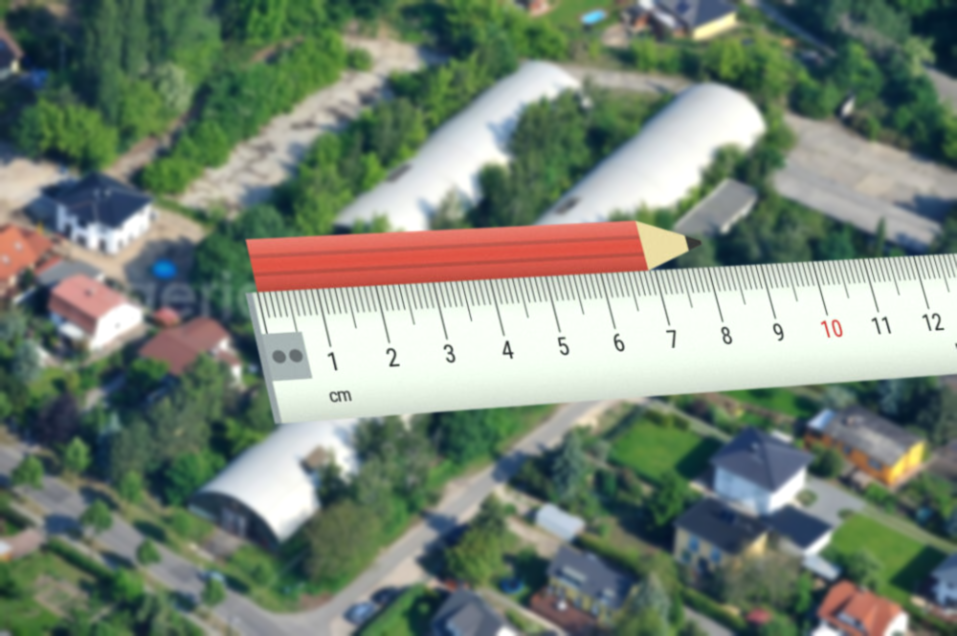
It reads **8** cm
